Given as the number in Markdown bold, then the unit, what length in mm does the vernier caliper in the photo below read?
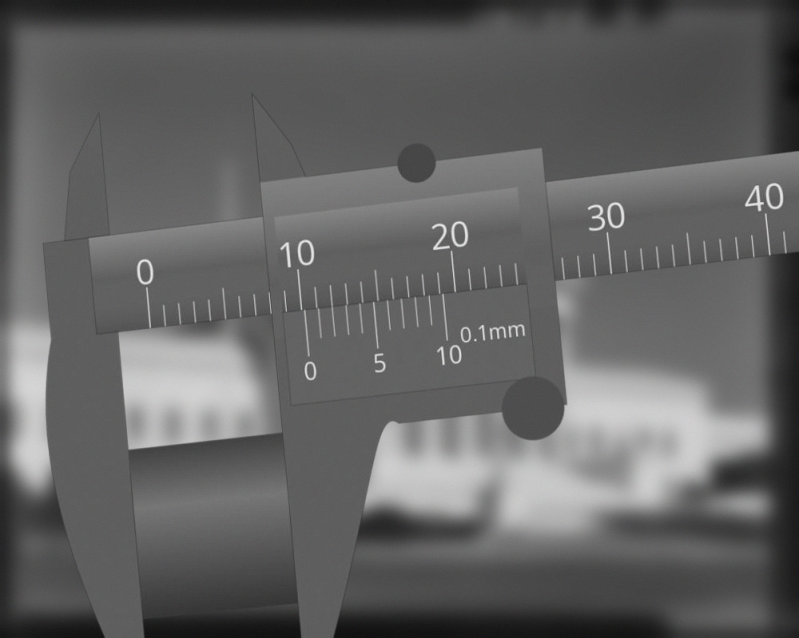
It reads **10.2** mm
